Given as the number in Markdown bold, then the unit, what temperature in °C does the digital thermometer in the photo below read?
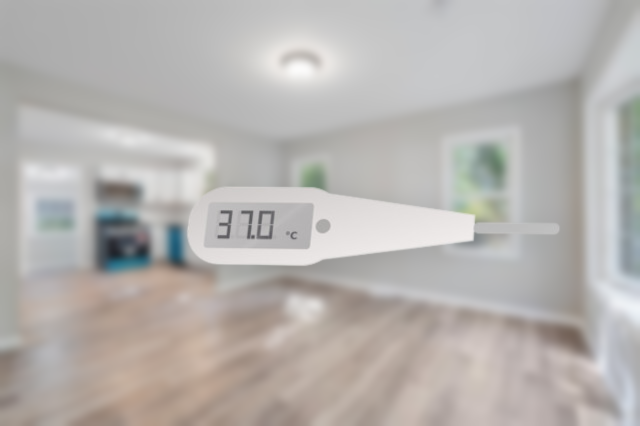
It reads **37.0** °C
